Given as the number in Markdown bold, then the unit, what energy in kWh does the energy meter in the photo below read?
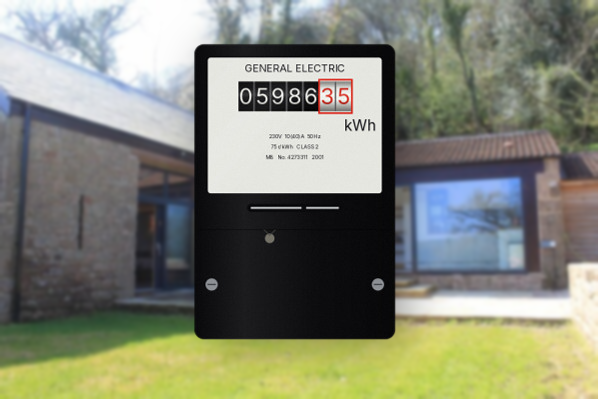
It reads **5986.35** kWh
